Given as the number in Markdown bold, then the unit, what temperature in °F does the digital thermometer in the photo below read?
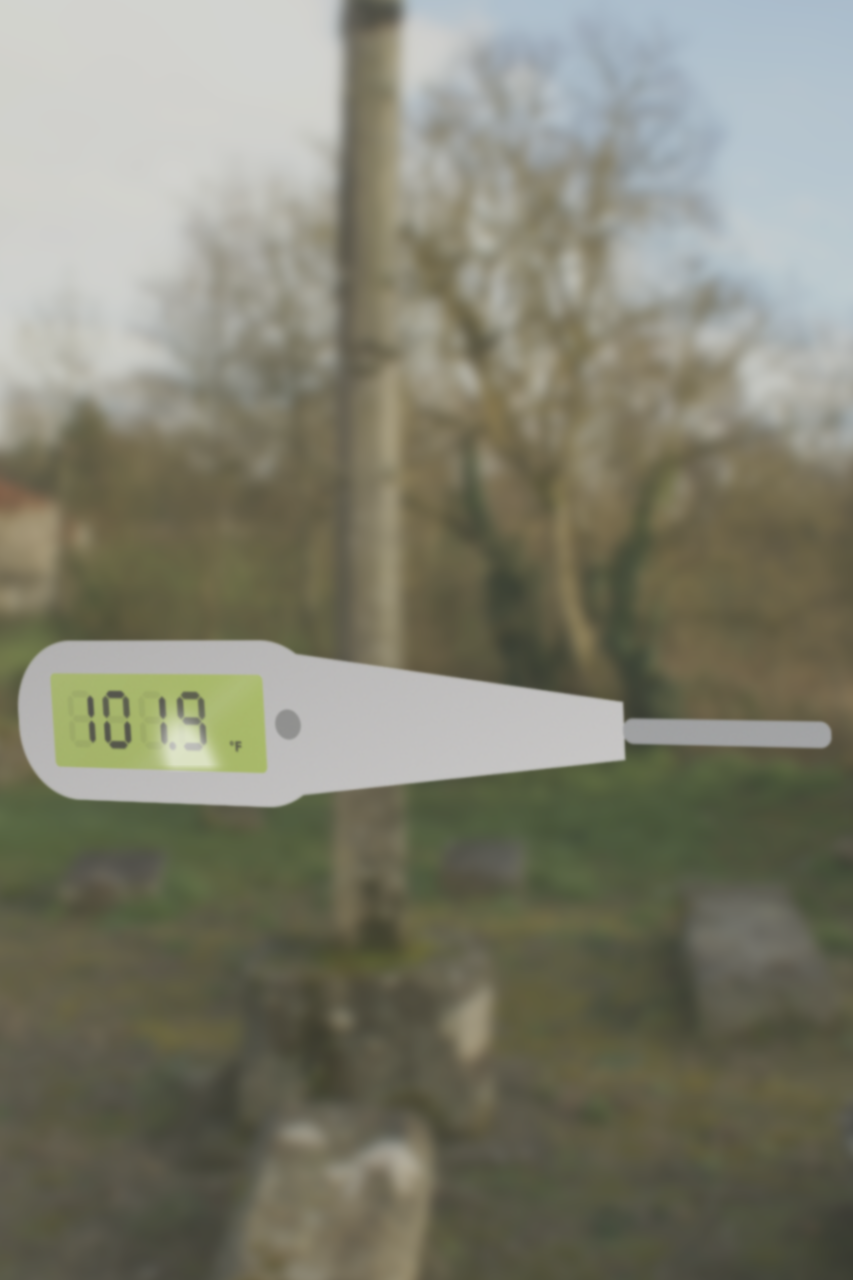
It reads **101.9** °F
